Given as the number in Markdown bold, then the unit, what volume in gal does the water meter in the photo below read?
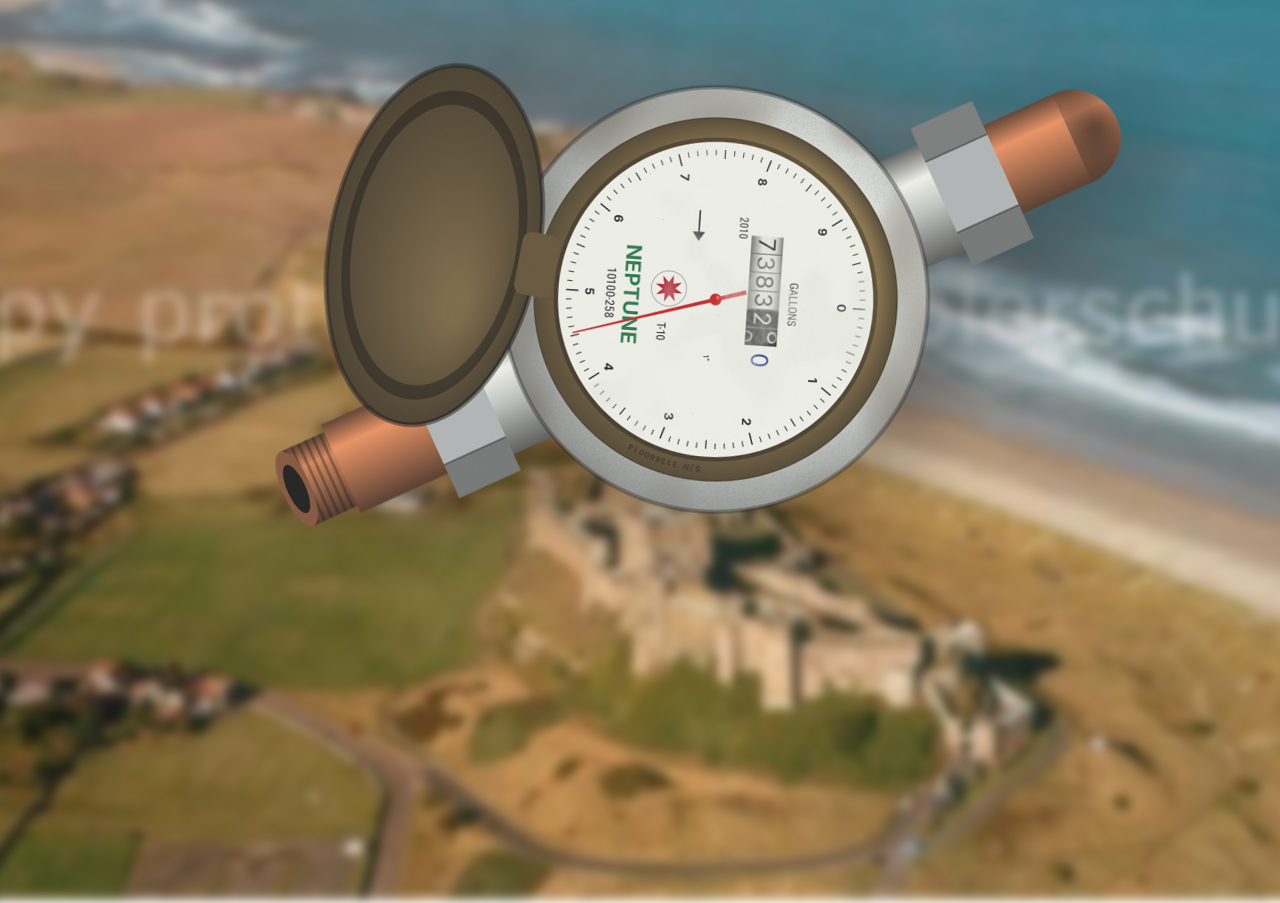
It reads **7383284.5** gal
